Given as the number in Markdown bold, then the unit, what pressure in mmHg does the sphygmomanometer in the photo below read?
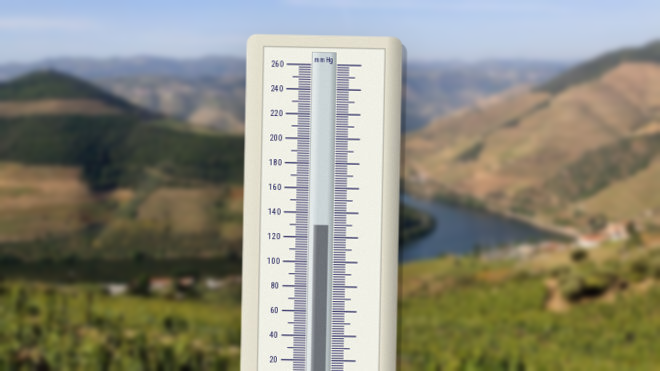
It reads **130** mmHg
